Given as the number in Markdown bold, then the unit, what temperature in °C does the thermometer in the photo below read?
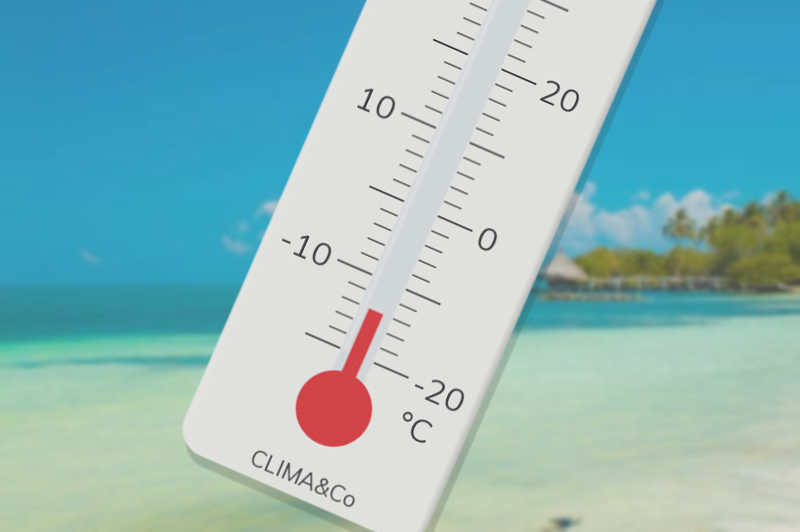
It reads **-14** °C
